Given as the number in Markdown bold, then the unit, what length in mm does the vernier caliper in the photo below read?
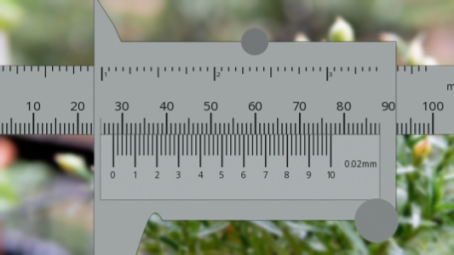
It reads **28.0** mm
